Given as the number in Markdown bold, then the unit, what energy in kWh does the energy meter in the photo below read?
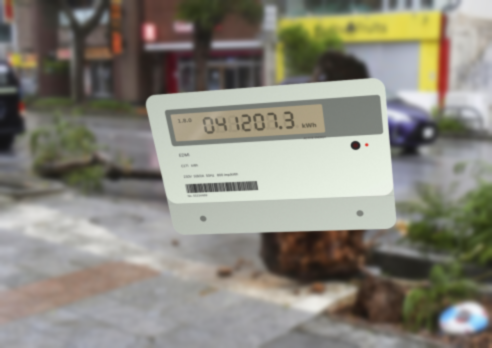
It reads **41207.3** kWh
